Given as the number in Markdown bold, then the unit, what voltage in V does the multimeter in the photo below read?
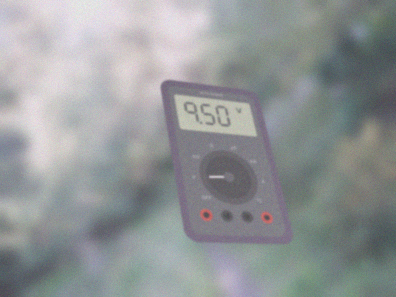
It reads **9.50** V
